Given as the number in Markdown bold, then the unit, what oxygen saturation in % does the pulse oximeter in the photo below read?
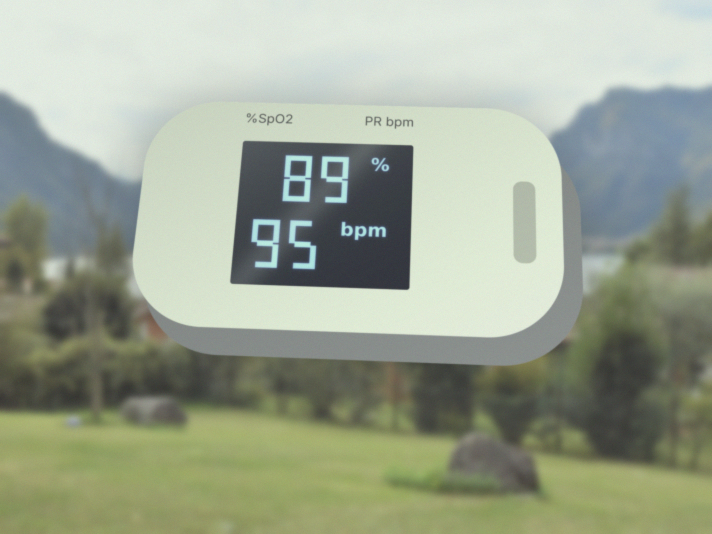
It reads **89** %
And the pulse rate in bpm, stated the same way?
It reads **95** bpm
